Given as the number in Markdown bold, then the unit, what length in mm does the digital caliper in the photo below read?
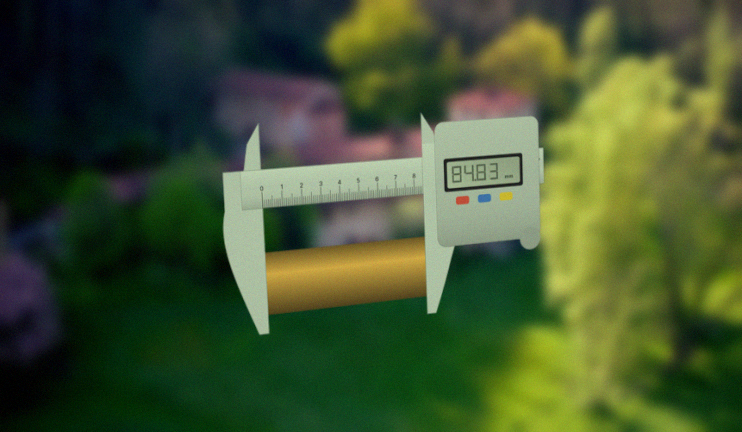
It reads **84.83** mm
